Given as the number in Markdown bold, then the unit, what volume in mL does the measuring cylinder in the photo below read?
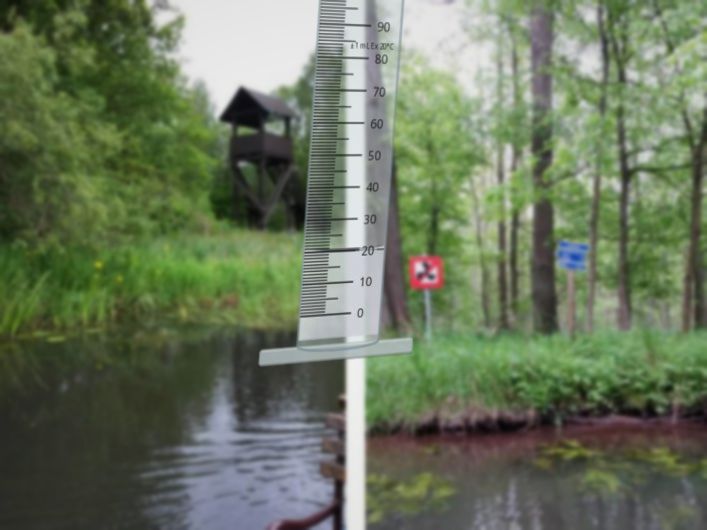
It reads **20** mL
